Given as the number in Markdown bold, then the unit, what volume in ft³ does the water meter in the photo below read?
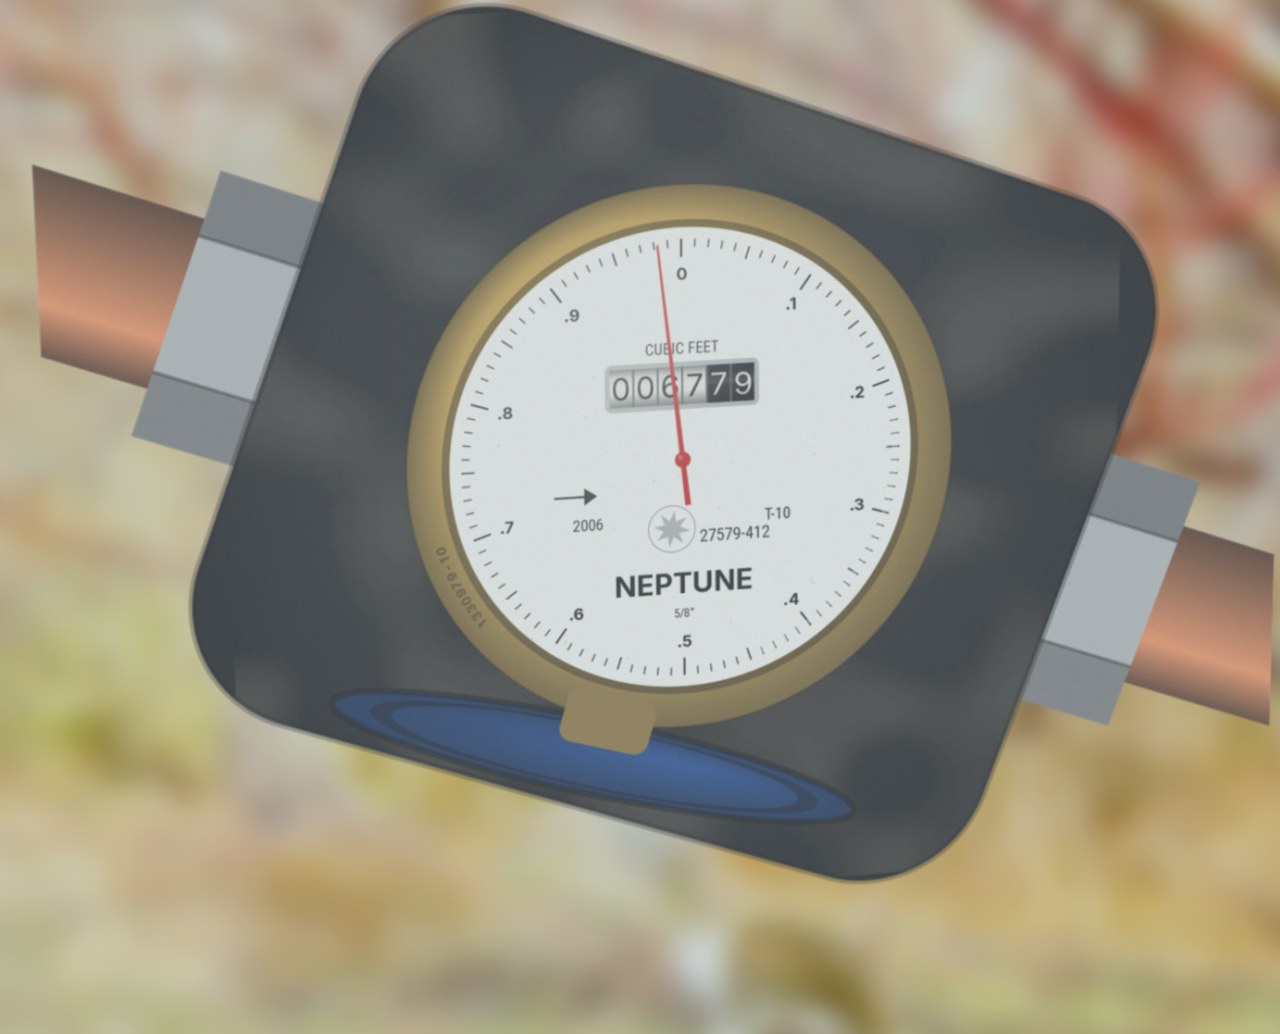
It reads **6778.98** ft³
